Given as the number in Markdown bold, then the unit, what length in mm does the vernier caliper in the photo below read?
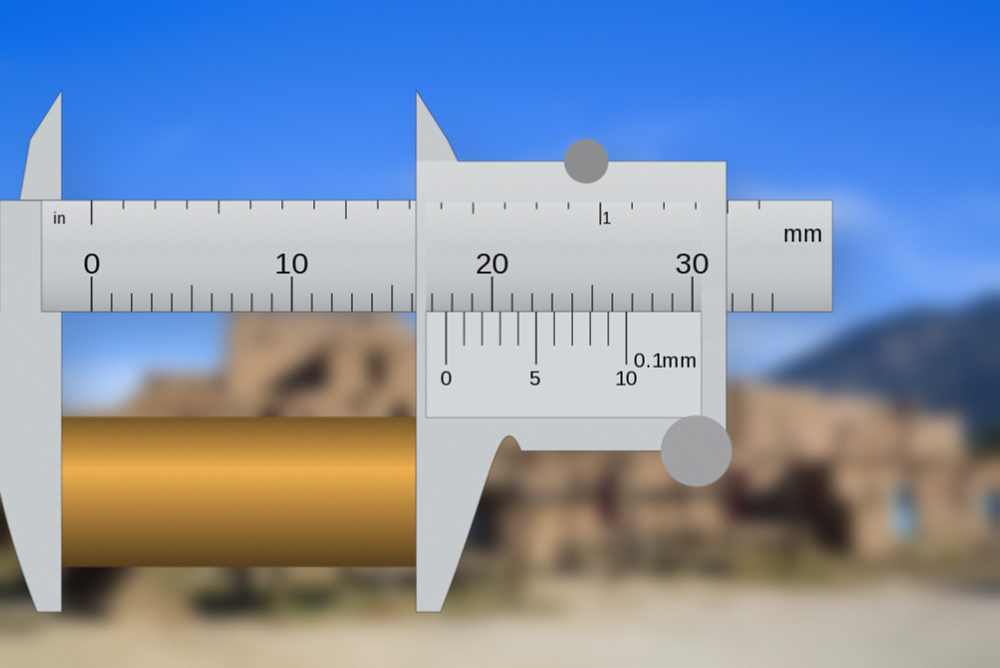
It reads **17.7** mm
